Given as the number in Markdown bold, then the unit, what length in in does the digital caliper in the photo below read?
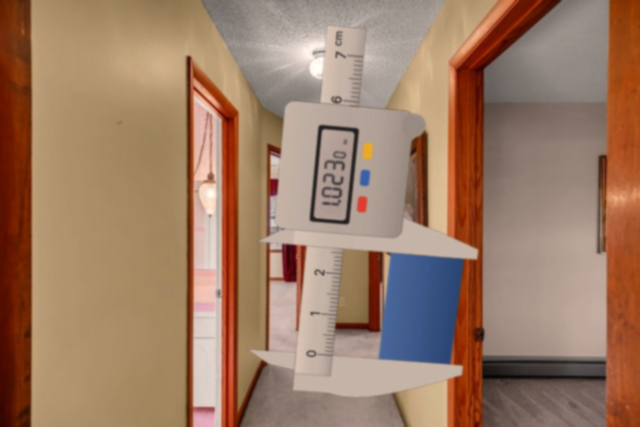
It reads **1.0230** in
